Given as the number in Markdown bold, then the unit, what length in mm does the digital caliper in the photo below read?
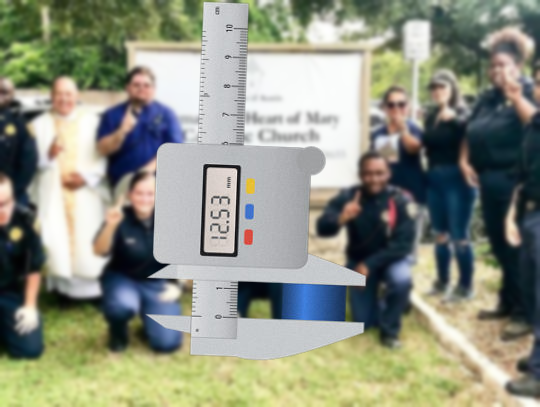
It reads **12.53** mm
